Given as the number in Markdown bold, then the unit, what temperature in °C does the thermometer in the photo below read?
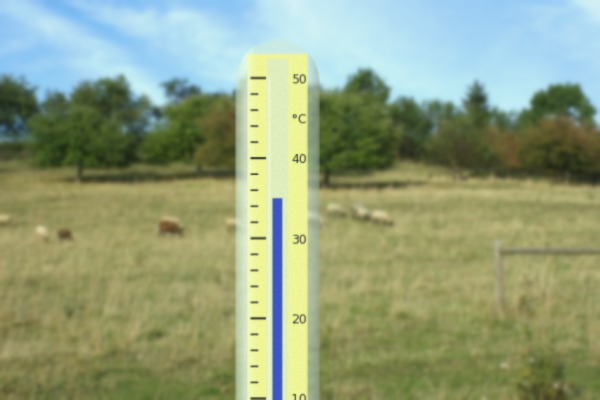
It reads **35** °C
